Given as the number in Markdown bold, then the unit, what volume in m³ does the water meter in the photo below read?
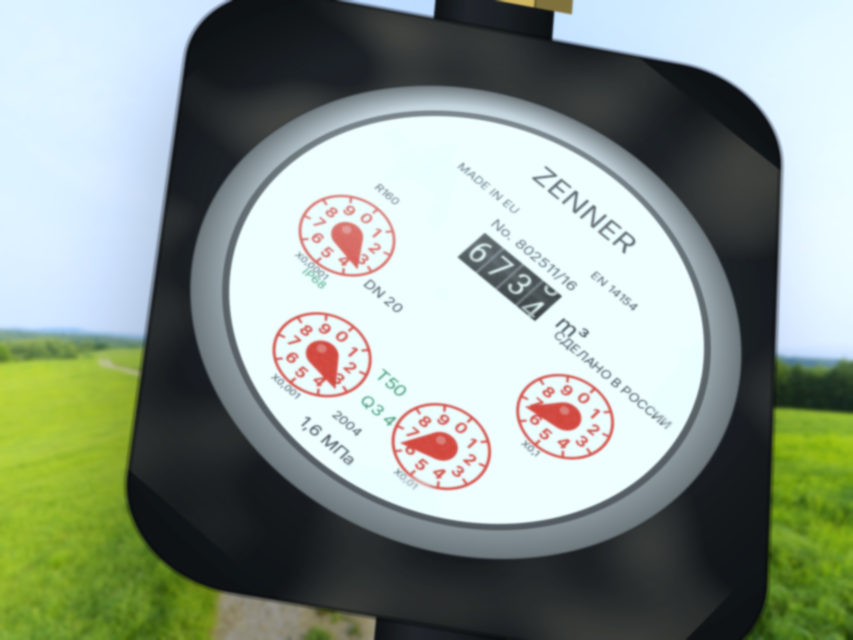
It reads **6733.6633** m³
